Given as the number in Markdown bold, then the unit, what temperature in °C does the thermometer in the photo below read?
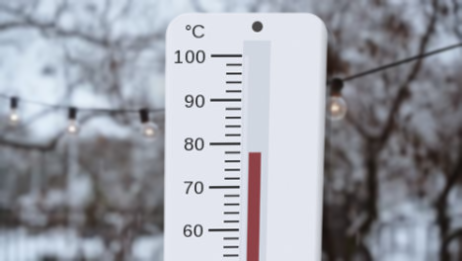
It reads **78** °C
